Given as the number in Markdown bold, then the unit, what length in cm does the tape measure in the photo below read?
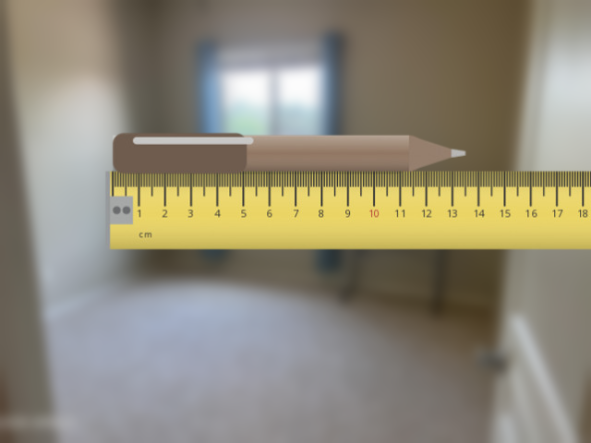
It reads **13.5** cm
